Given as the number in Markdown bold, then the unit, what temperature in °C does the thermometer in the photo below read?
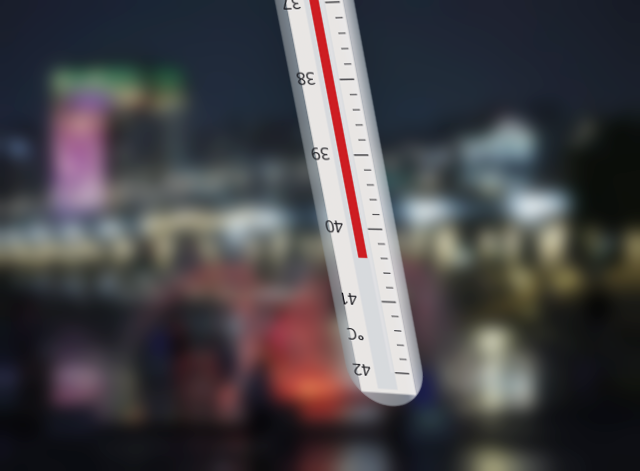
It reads **40.4** °C
